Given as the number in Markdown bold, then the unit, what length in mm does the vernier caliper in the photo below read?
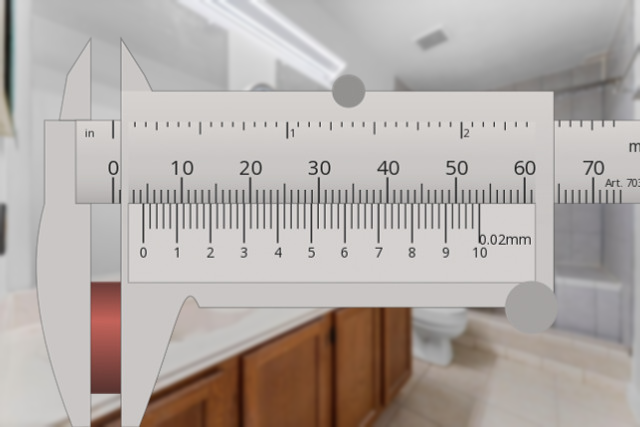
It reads **4.4** mm
